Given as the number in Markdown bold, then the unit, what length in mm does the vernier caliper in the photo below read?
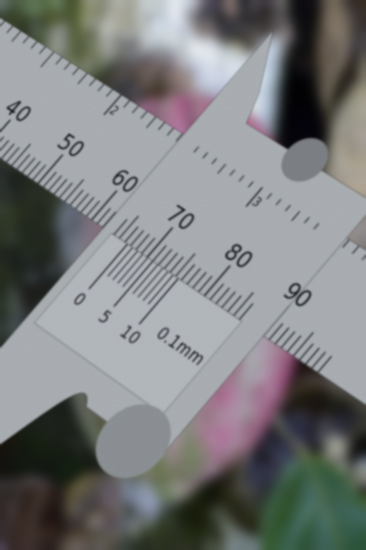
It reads **66.5** mm
